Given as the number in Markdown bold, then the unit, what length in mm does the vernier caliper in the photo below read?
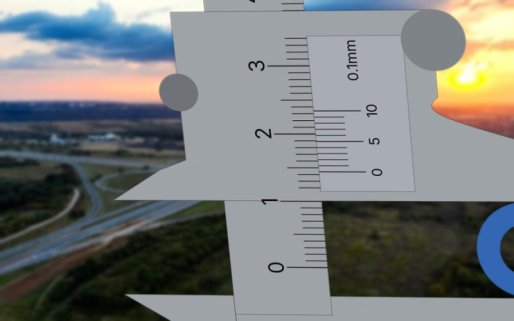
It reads **14.4** mm
